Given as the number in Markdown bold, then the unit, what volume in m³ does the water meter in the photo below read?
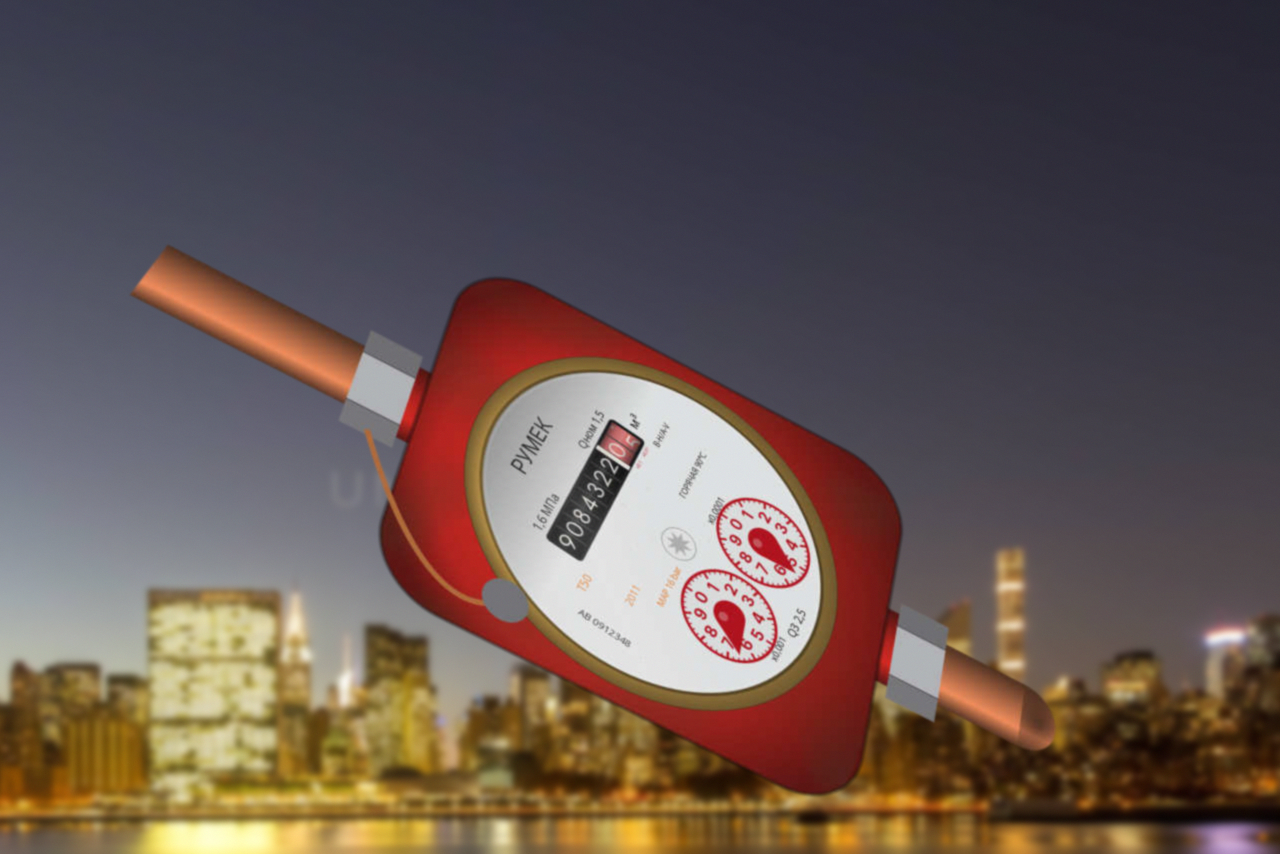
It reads **9084322.0465** m³
